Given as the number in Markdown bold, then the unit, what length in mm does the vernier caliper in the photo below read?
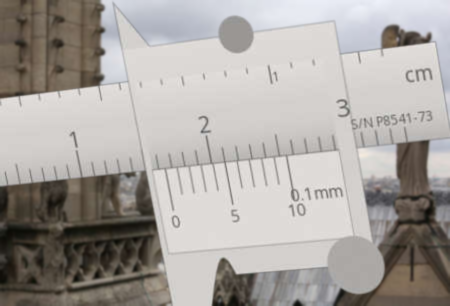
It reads **16.5** mm
